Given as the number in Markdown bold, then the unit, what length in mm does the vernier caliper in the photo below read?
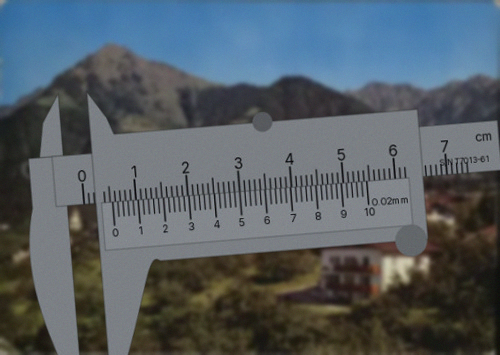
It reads **5.5** mm
